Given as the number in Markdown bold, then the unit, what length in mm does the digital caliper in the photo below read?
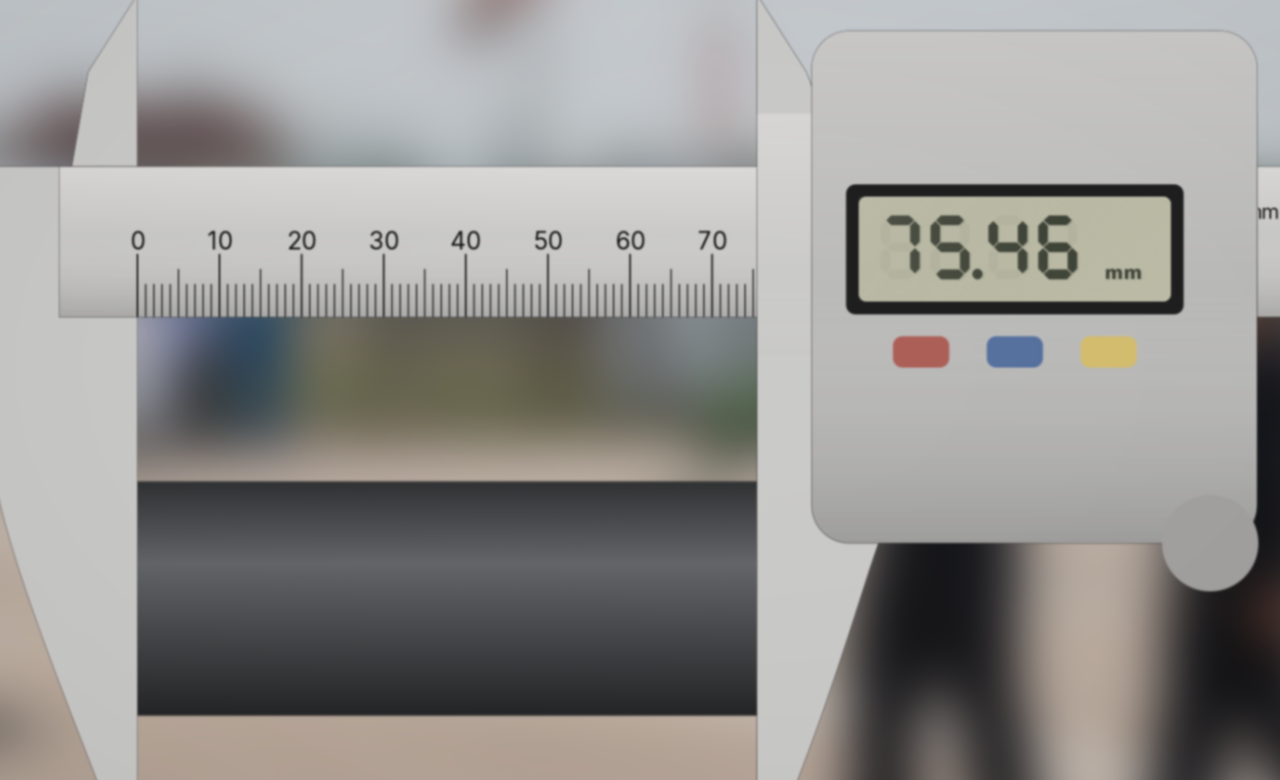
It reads **75.46** mm
